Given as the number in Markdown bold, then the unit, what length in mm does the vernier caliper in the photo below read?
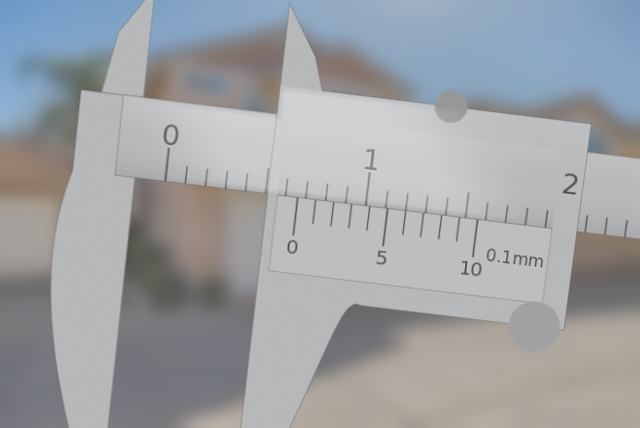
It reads **6.6** mm
